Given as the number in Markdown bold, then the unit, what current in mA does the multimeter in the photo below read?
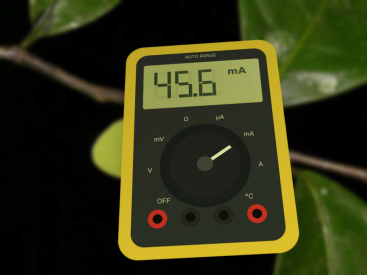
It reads **45.6** mA
